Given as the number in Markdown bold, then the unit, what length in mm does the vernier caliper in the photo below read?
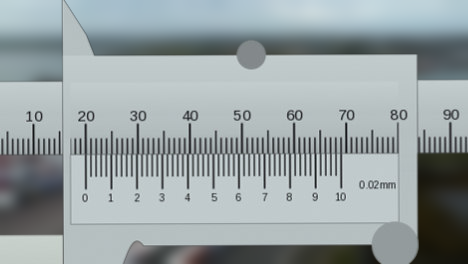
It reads **20.0** mm
